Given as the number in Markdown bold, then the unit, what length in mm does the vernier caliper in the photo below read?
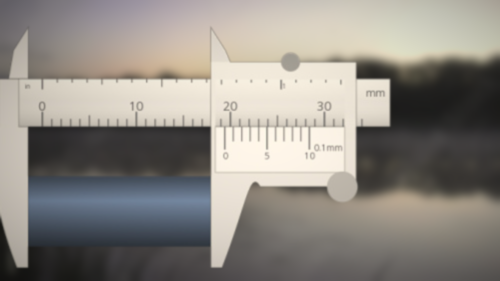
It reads **19.4** mm
